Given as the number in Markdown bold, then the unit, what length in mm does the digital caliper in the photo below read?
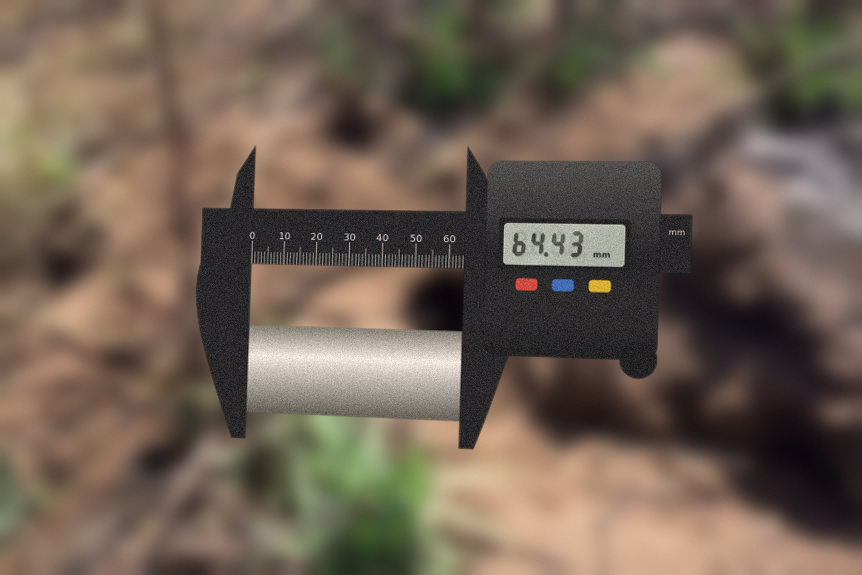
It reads **64.43** mm
